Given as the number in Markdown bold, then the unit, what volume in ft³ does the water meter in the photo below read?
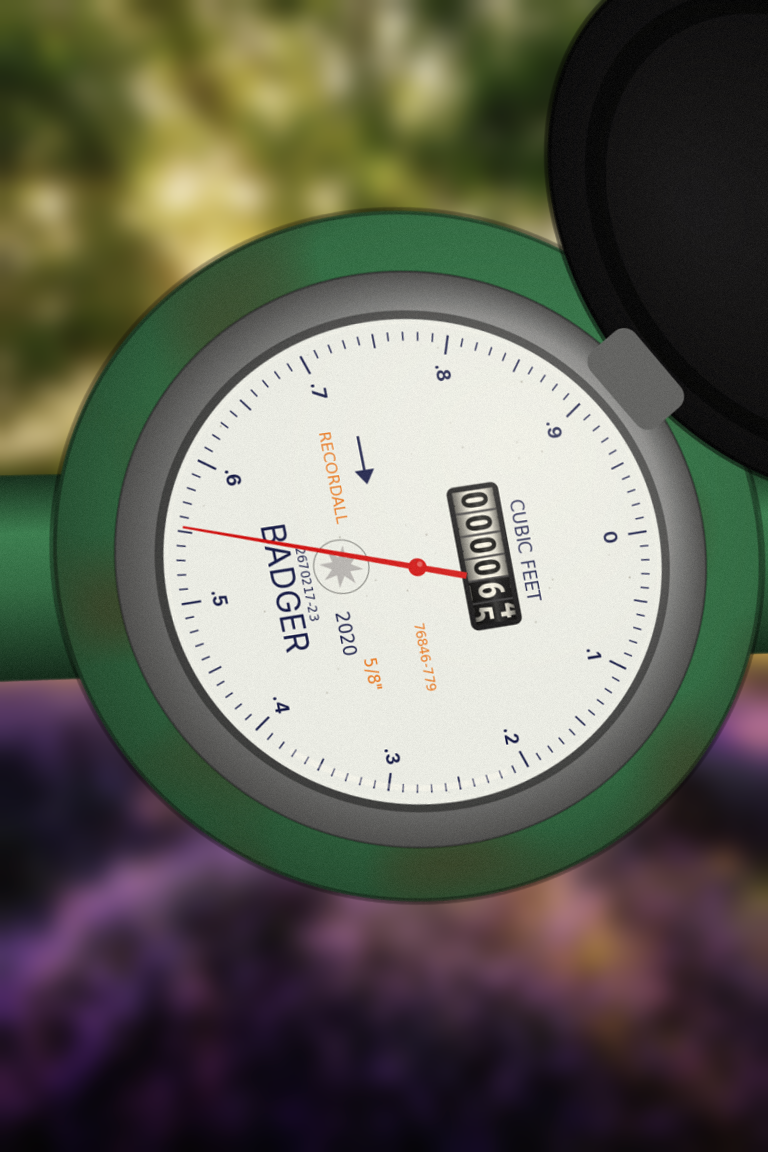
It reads **64.55** ft³
